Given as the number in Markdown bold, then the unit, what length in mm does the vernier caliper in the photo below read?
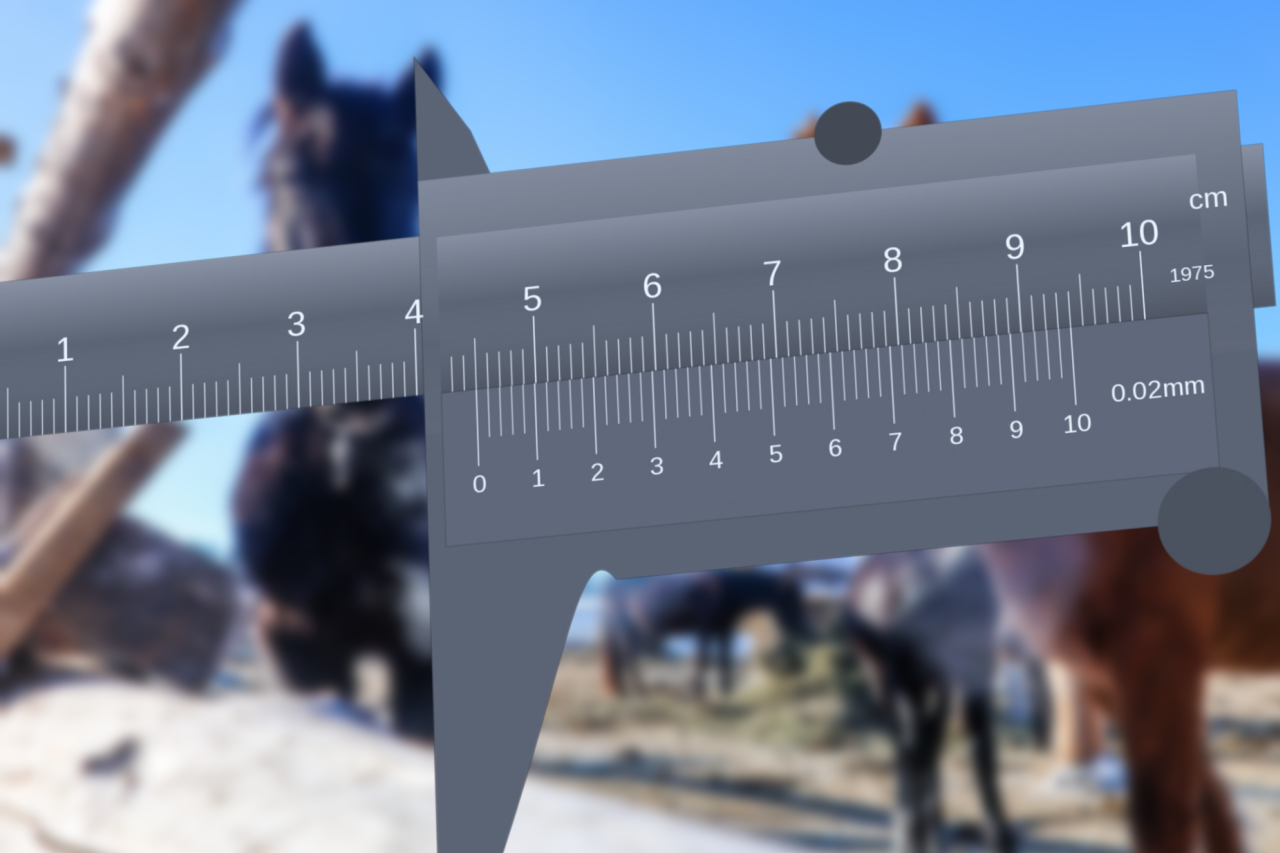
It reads **45.0** mm
